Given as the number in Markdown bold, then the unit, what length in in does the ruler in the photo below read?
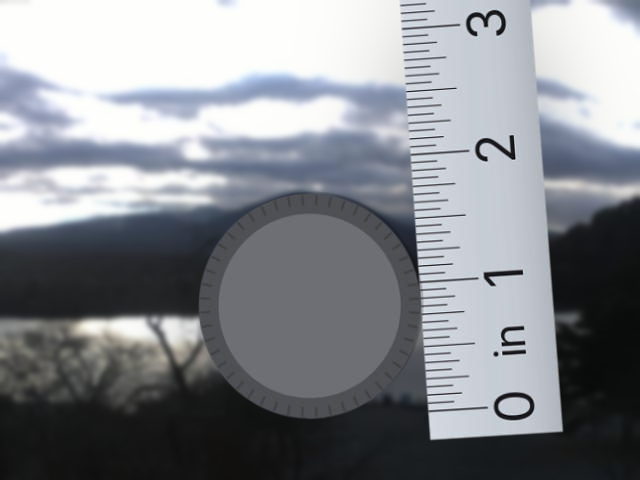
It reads **1.75** in
